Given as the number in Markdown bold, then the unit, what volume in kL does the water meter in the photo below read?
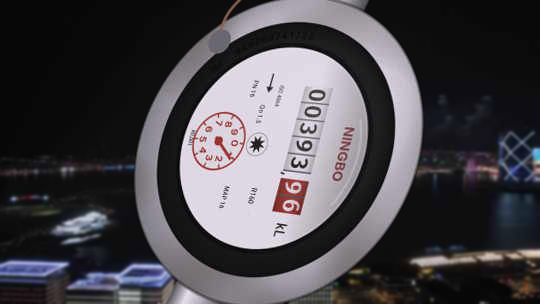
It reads **393.961** kL
